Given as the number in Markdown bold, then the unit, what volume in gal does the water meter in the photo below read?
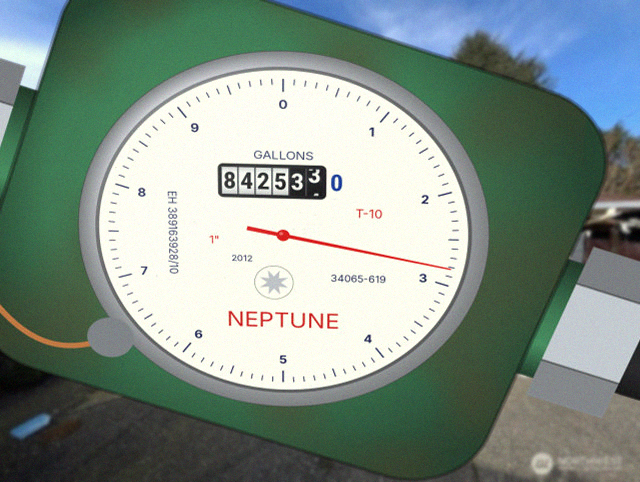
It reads **8425332.8** gal
